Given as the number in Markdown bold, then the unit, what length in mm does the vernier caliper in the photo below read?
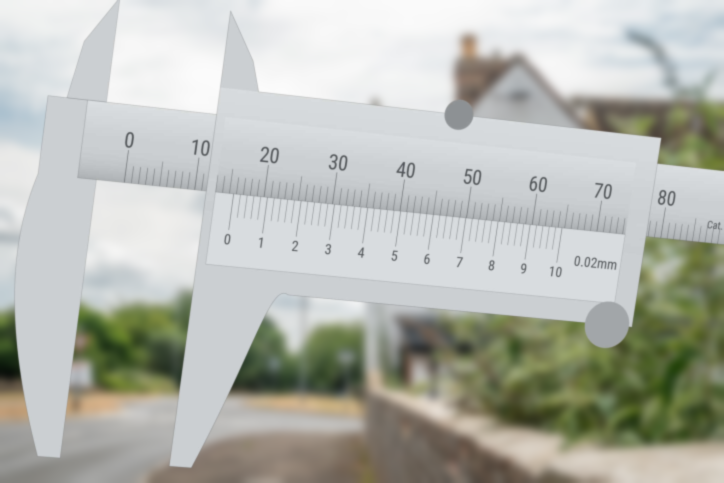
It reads **15.6** mm
